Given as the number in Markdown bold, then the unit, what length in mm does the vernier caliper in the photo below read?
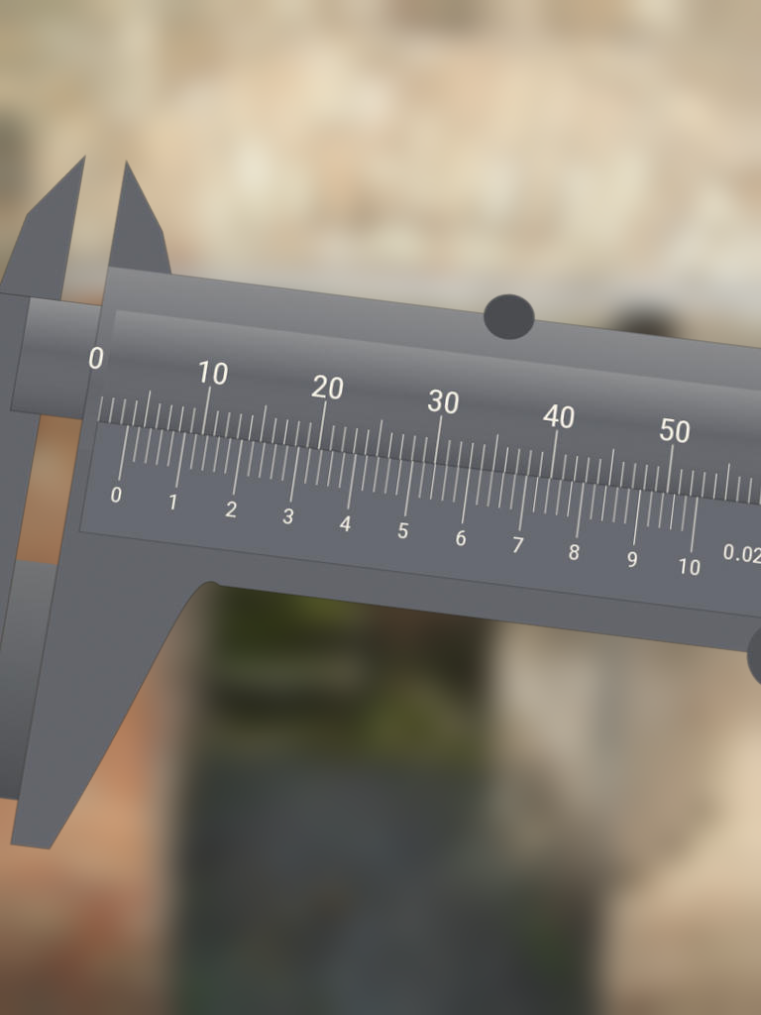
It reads **3.6** mm
